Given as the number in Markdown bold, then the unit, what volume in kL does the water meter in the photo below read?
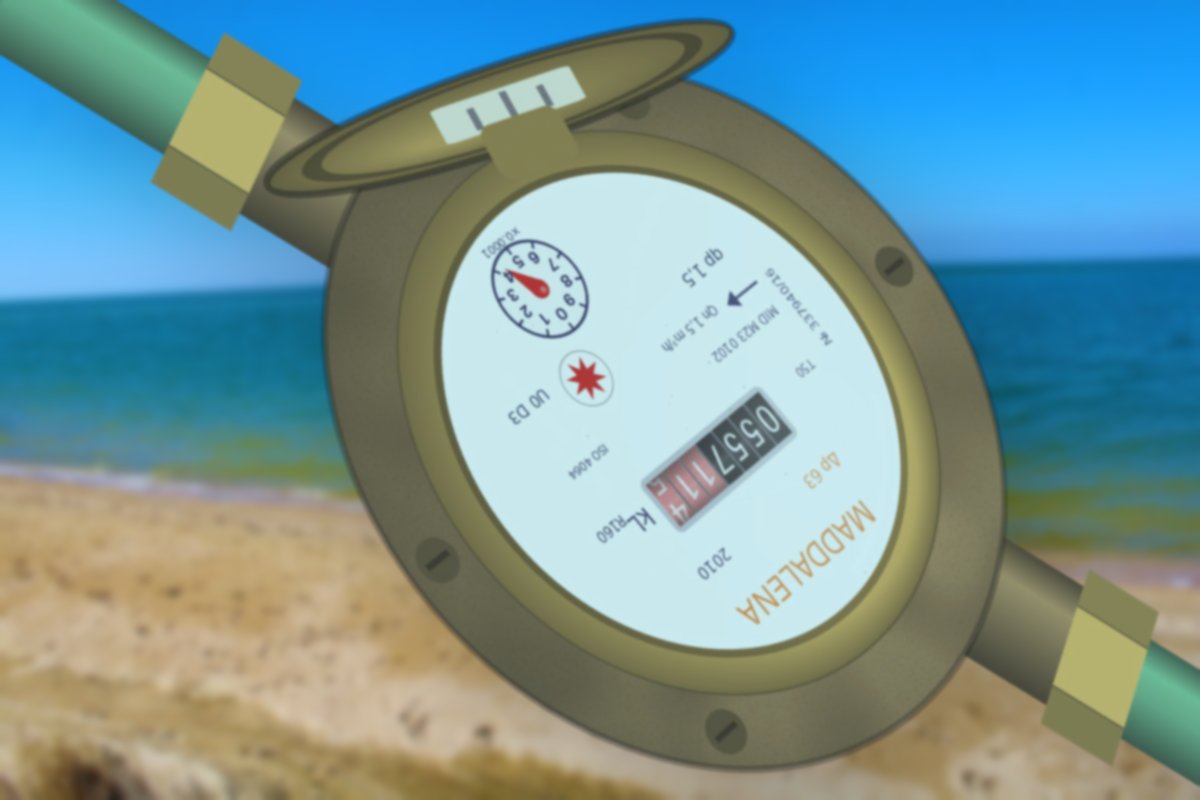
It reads **557.1144** kL
